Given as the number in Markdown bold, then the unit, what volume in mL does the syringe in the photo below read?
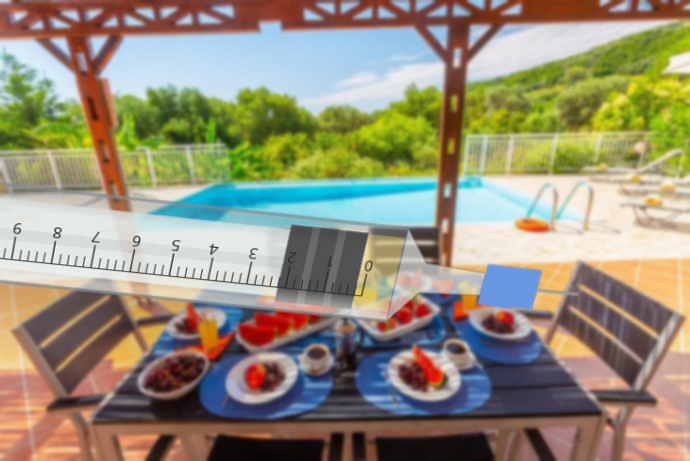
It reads **0.2** mL
